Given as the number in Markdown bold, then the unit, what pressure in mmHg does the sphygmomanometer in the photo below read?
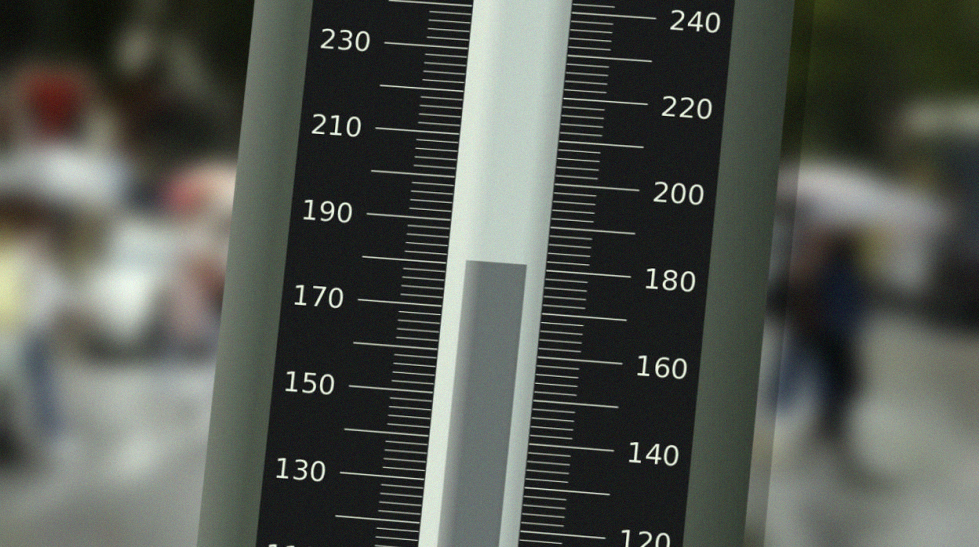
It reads **181** mmHg
